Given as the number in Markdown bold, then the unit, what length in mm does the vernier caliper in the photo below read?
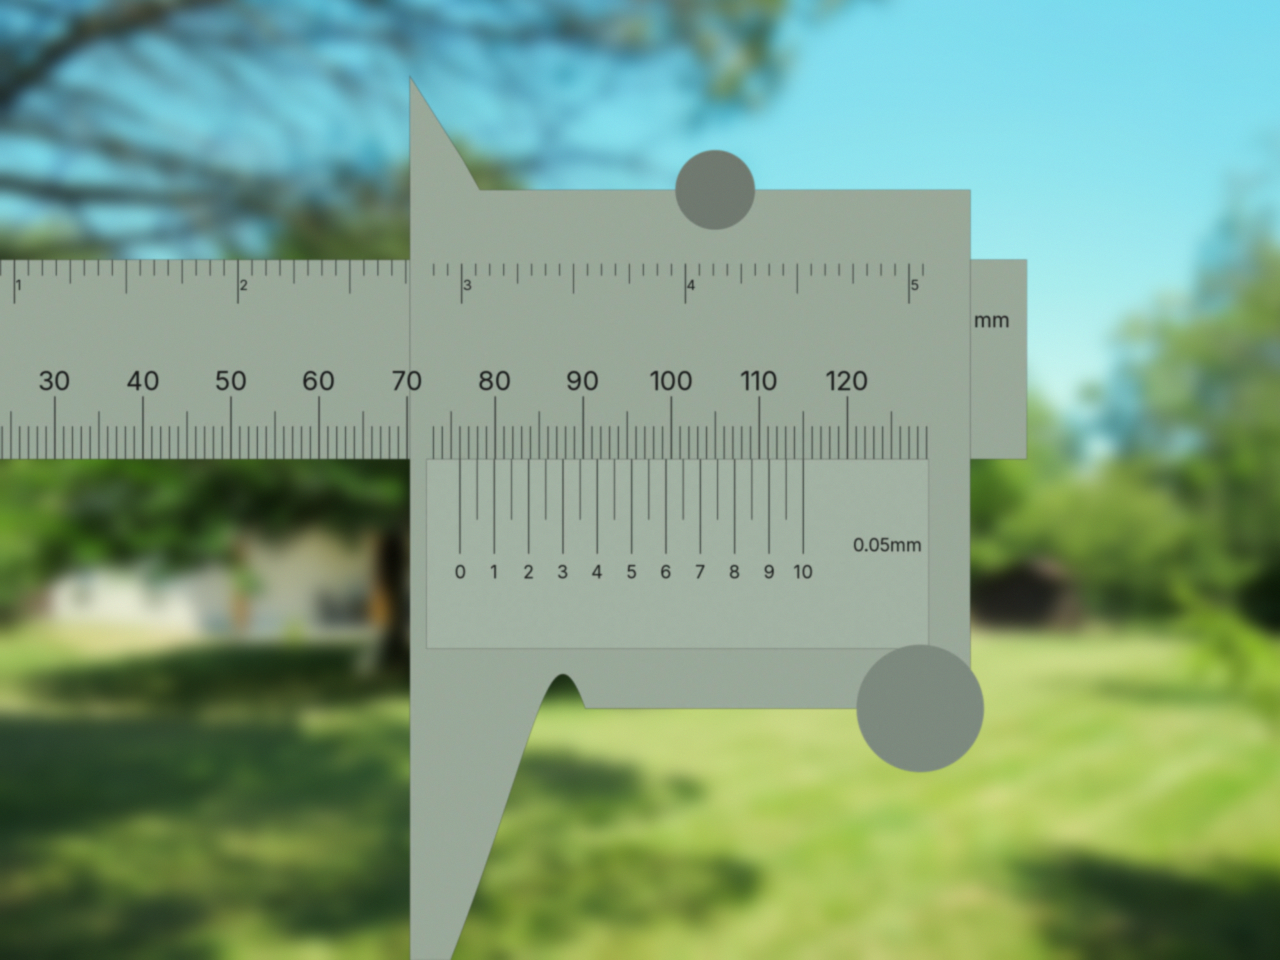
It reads **76.0** mm
